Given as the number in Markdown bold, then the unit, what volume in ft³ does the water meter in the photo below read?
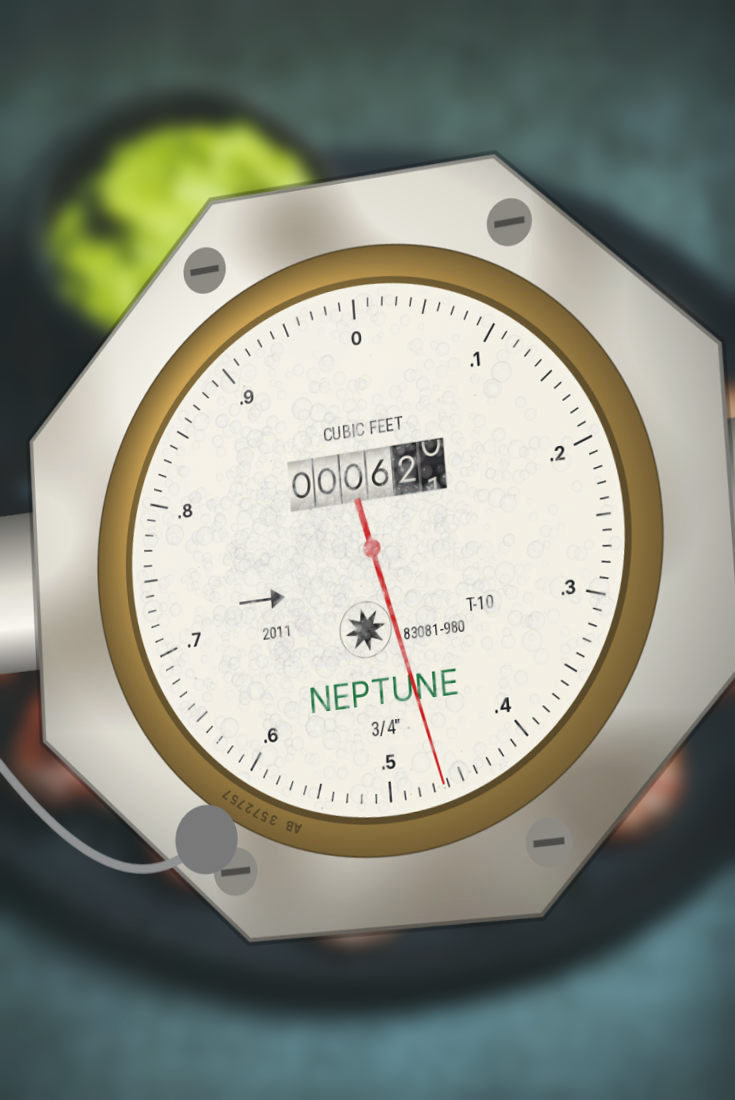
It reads **620.46** ft³
